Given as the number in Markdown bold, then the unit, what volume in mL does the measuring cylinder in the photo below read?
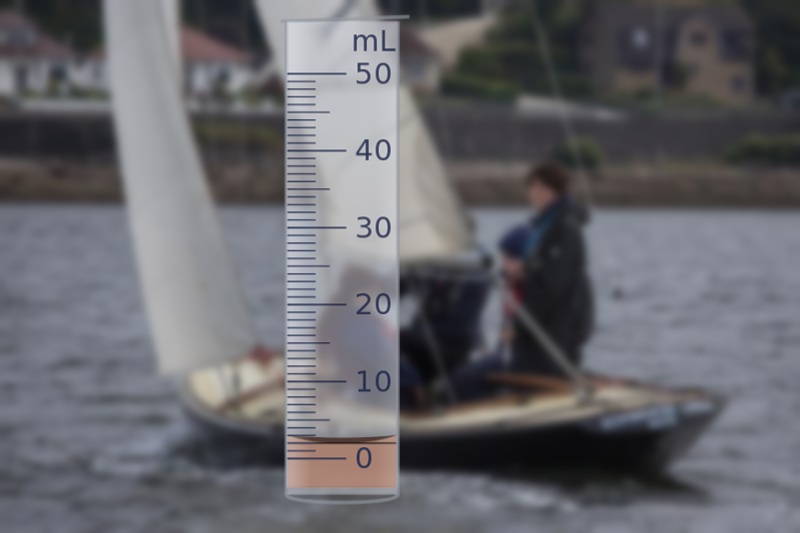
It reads **2** mL
